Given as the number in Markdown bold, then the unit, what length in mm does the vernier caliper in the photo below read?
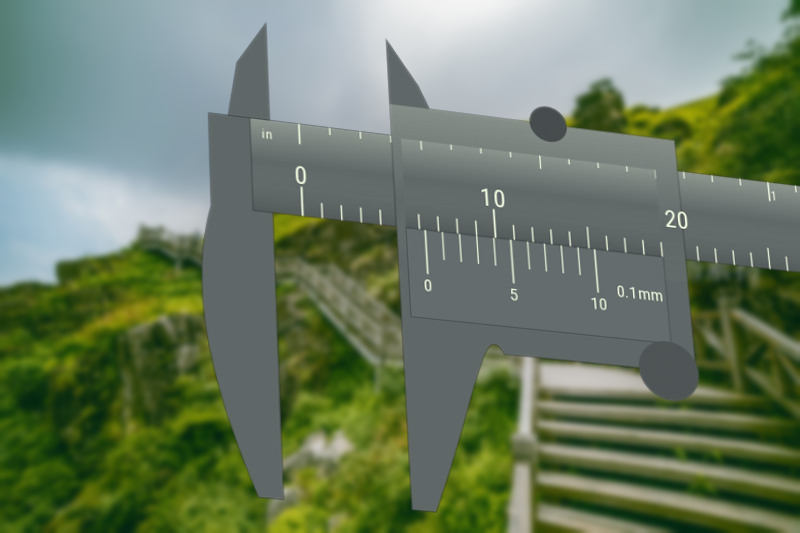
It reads **6.3** mm
